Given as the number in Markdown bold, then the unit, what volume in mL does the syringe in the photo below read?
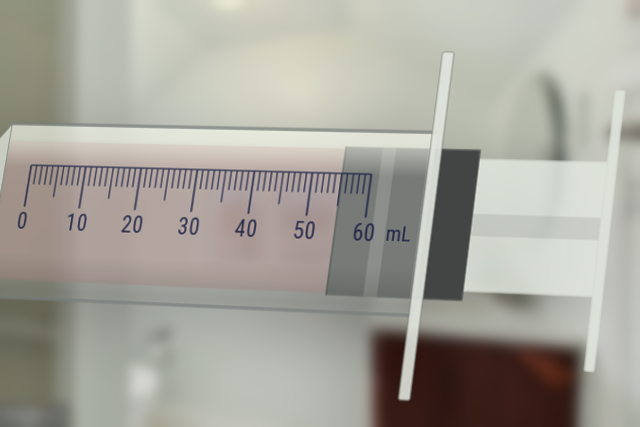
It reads **55** mL
